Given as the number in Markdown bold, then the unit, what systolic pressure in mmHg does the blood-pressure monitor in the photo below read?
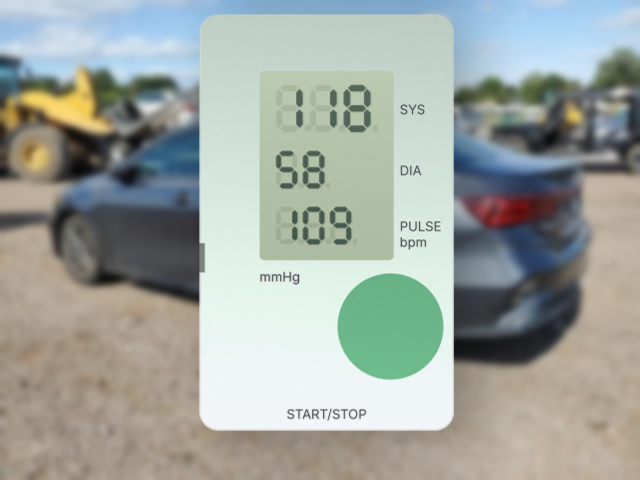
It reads **118** mmHg
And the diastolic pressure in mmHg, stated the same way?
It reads **58** mmHg
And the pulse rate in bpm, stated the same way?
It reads **109** bpm
